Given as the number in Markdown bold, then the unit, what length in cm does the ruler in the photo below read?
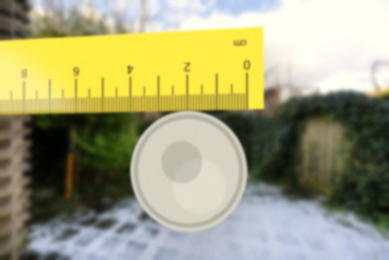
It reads **4** cm
